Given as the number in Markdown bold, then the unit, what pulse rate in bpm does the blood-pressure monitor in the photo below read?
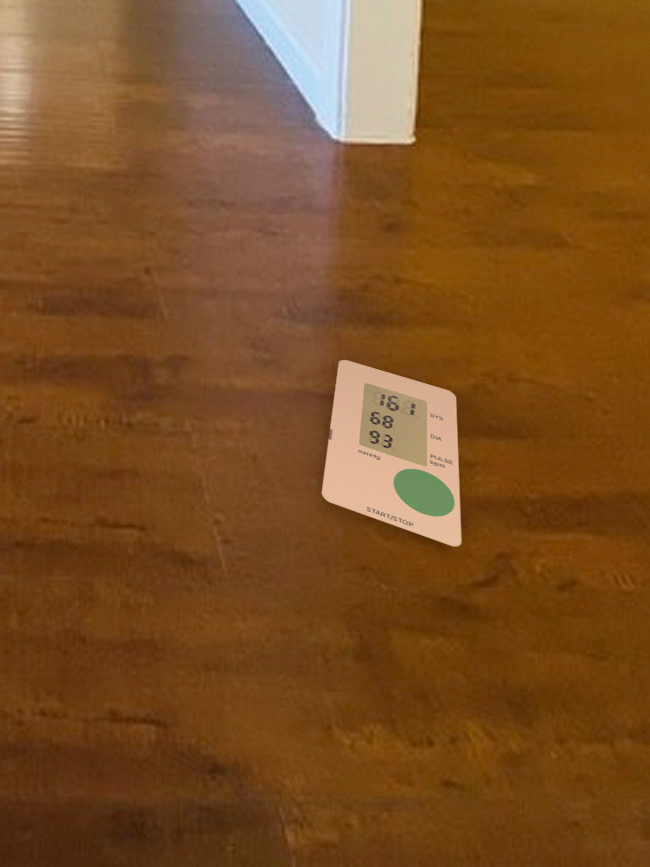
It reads **93** bpm
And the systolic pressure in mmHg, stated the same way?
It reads **161** mmHg
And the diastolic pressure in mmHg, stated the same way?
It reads **68** mmHg
